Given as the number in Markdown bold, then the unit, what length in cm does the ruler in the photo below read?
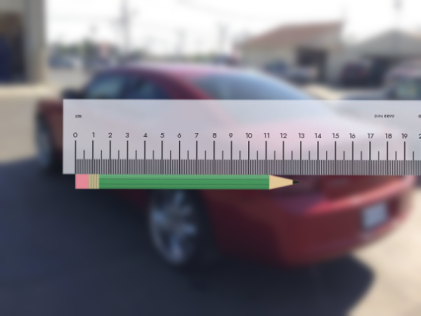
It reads **13** cm
